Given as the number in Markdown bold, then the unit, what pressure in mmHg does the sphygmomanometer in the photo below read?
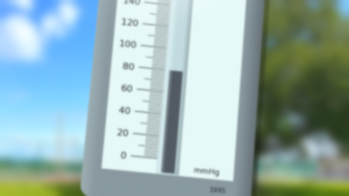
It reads **80** mmHg
